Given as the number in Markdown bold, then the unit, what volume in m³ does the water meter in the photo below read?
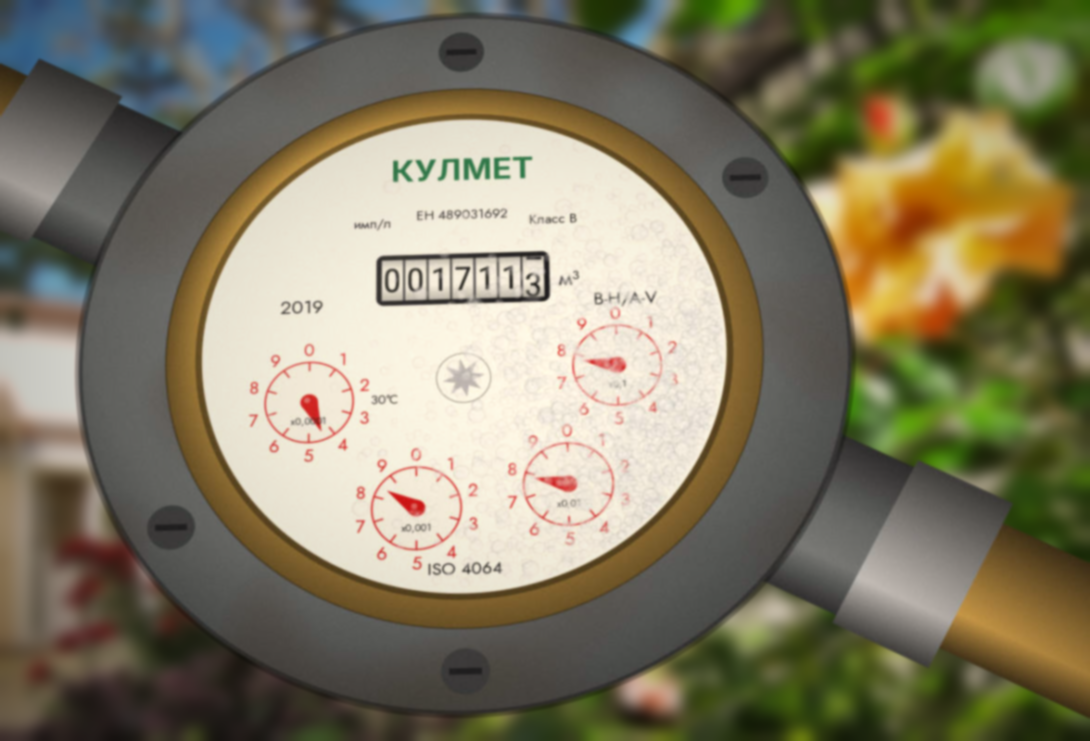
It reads **17112.7784** m³
